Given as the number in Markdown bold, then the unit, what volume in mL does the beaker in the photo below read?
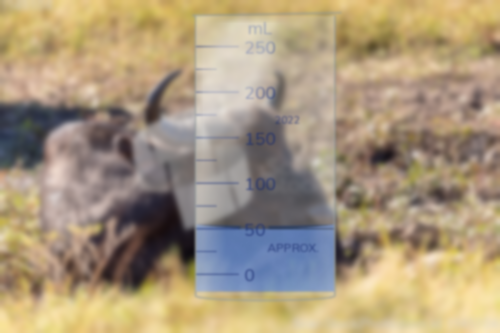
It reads **50** mL
